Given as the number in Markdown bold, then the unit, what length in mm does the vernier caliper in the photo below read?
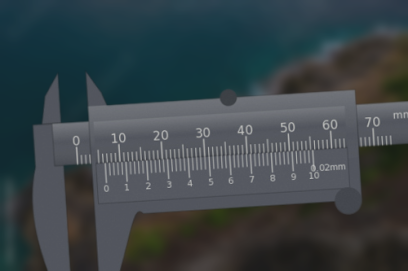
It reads **6.5** mm
